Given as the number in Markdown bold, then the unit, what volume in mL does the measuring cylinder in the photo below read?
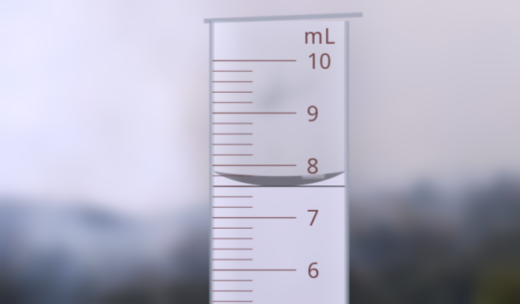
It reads **7.6** mL
